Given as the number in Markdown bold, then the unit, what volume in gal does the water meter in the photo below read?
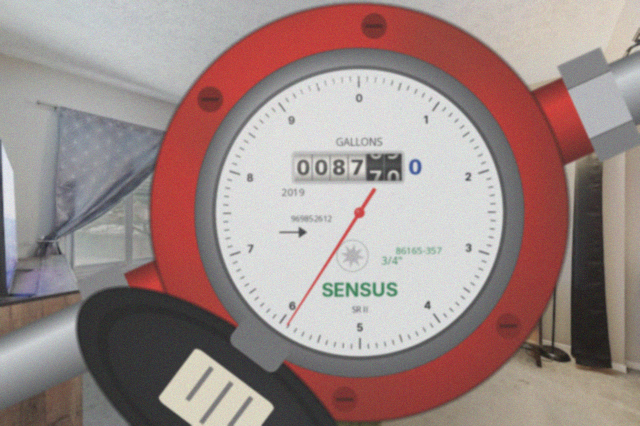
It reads **87695.9** gal
